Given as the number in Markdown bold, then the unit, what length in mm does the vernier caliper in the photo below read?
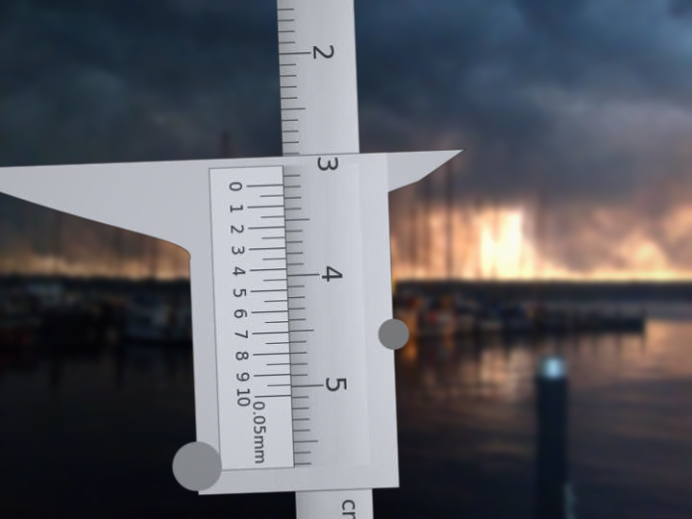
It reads **31.8** mm
